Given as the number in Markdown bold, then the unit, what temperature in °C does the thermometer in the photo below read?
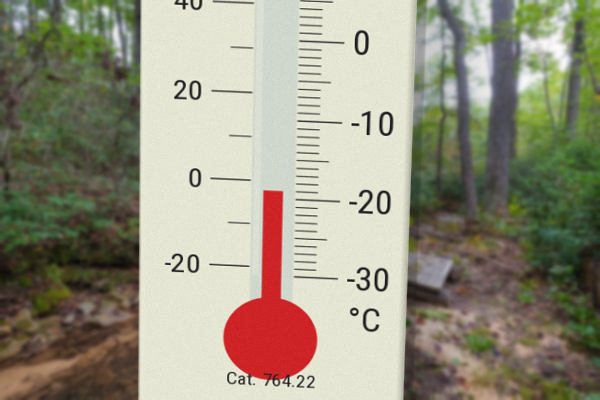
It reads **-19** °C
